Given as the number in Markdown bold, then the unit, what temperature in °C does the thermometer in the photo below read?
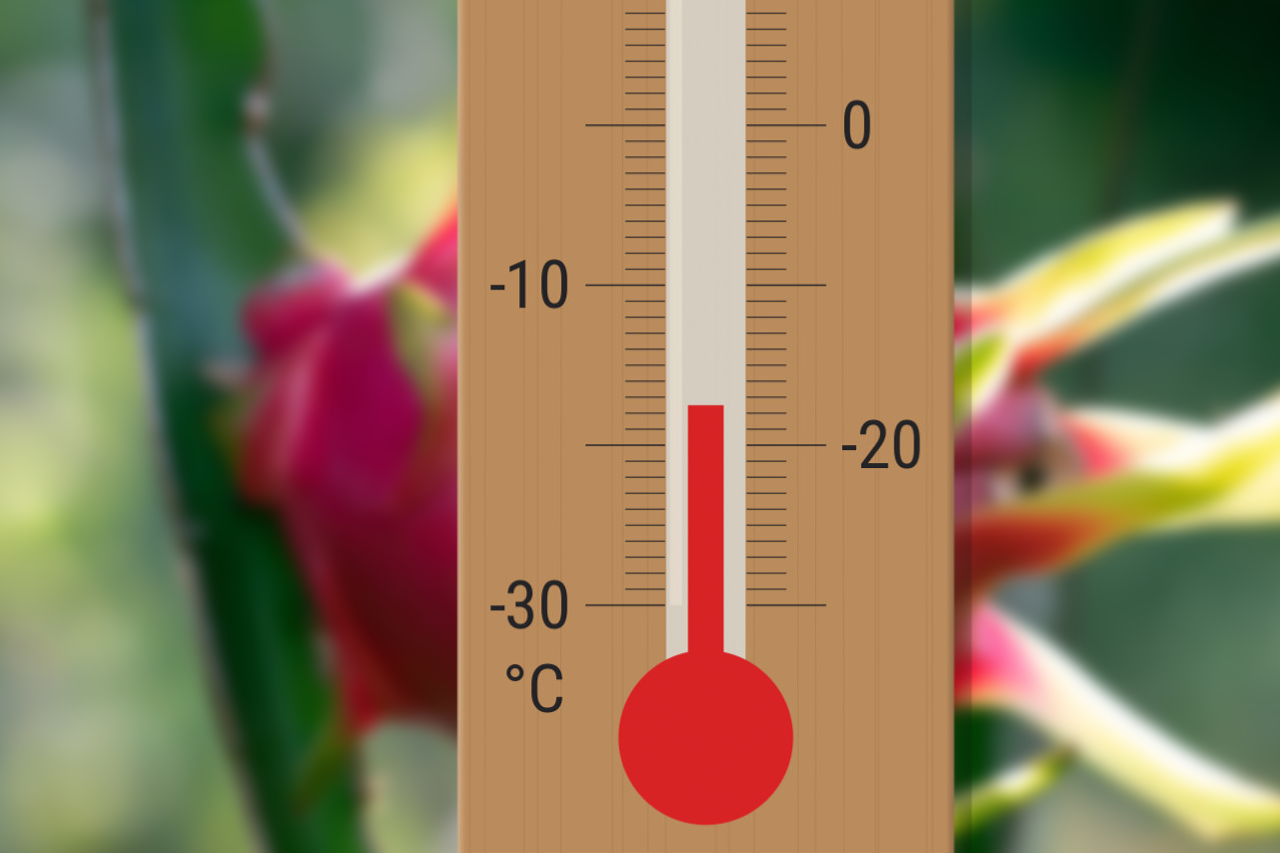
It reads **-17.5** °C
